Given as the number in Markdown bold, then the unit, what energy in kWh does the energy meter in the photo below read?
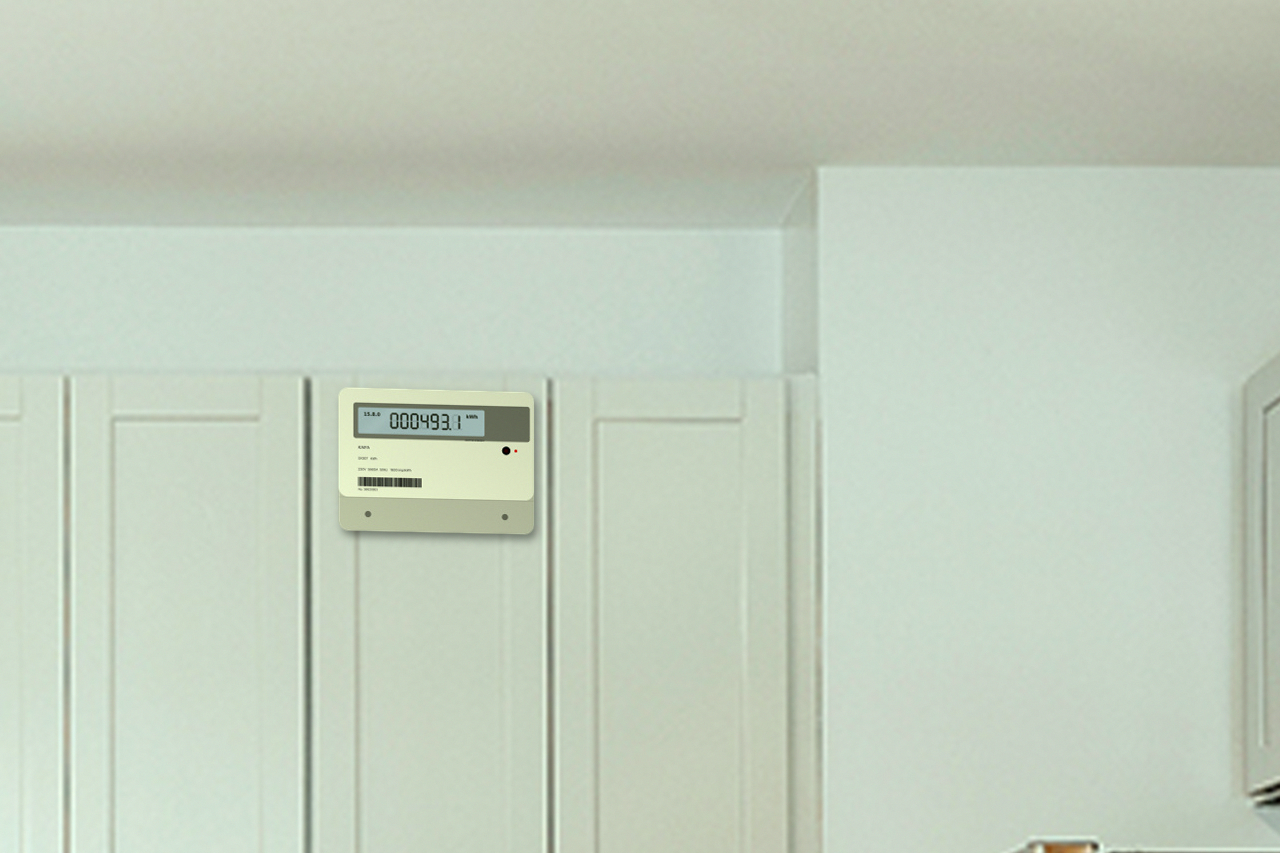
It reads **493.1** kWh
